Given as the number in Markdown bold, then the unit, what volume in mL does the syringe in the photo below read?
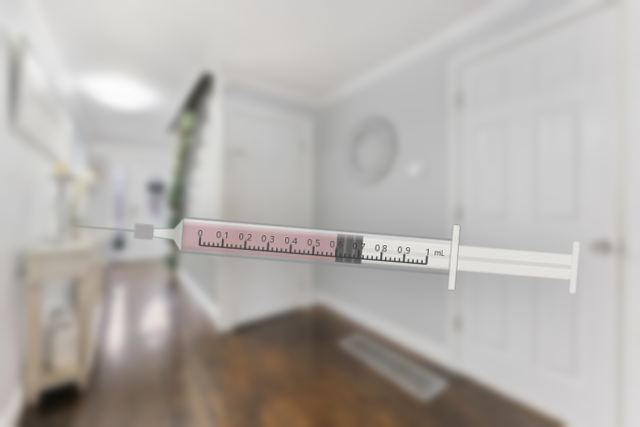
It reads **0.6** mL
